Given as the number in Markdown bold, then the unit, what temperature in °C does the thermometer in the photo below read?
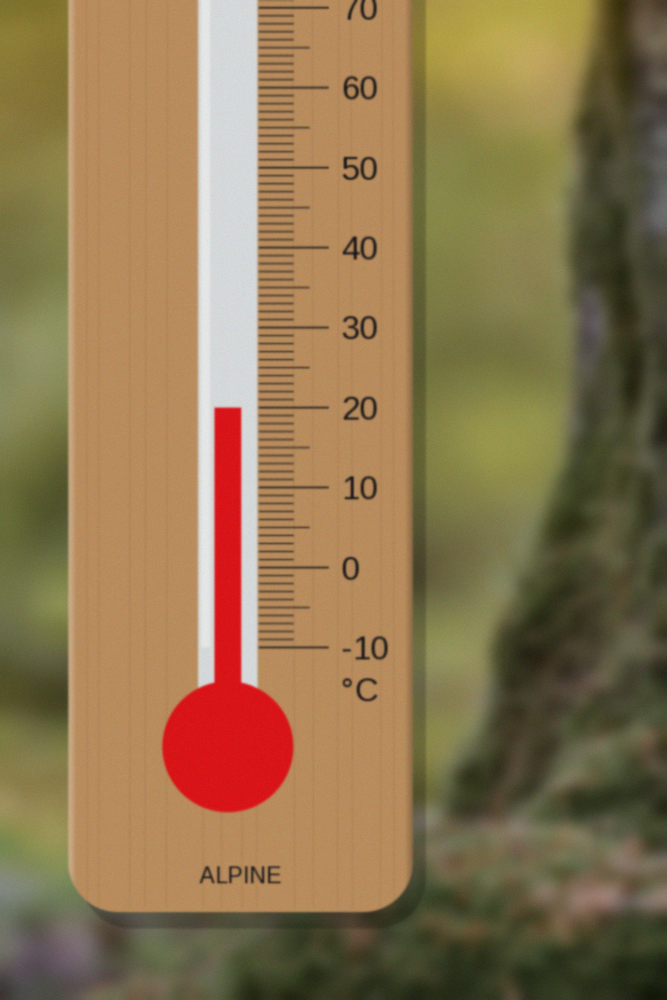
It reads **20** °C
